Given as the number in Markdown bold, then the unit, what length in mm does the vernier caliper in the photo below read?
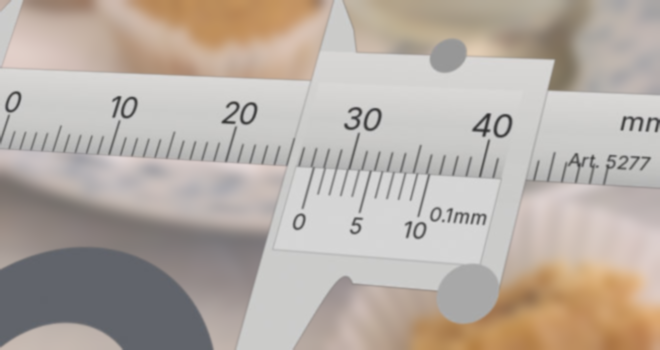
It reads **27.2** mm
